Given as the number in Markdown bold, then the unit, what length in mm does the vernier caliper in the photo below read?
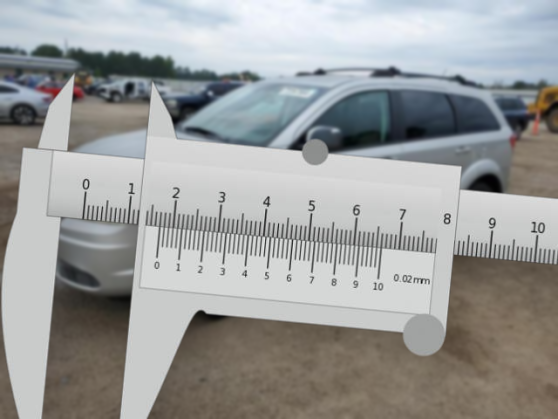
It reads **17.0** mm
